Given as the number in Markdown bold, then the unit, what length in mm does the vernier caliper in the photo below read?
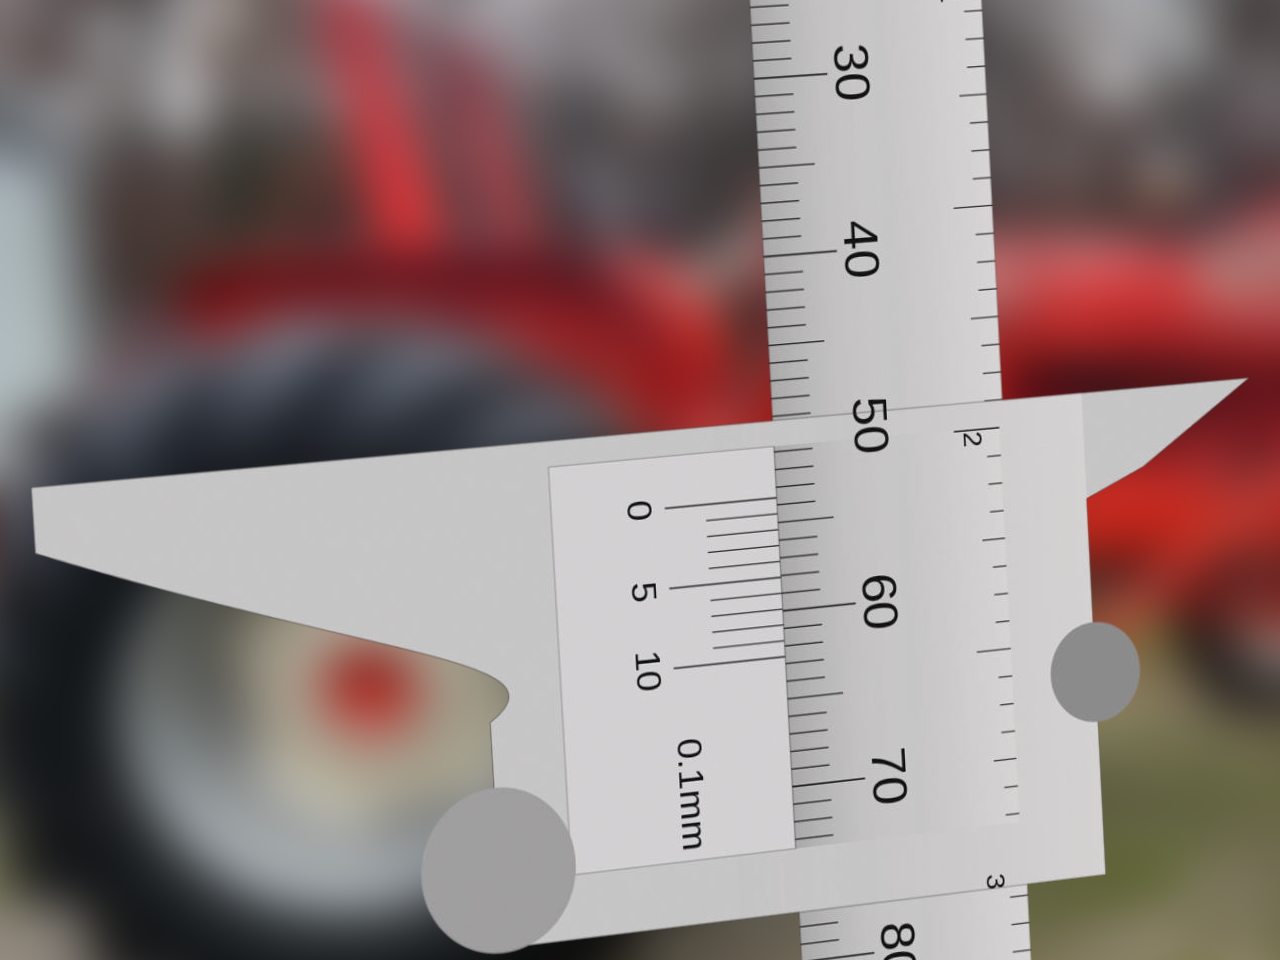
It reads **53.6** mm
